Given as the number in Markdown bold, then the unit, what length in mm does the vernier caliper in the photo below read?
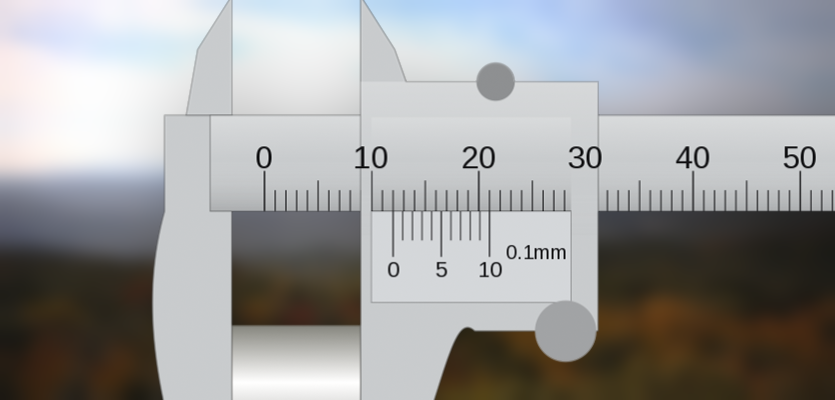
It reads **12.0** mm
